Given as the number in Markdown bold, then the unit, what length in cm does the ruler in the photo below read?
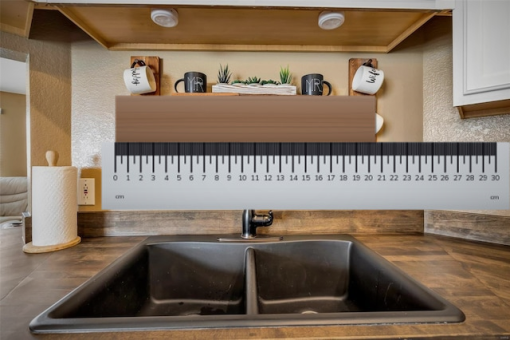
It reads **20.5** cm
